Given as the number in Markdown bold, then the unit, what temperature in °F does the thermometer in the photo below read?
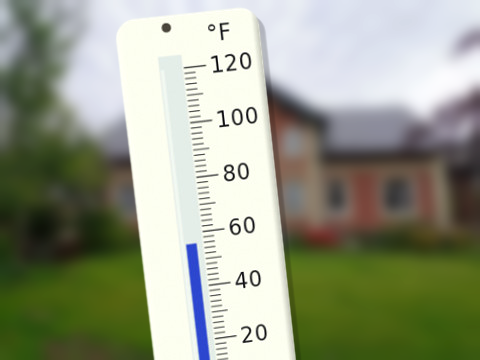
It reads **56** °F
